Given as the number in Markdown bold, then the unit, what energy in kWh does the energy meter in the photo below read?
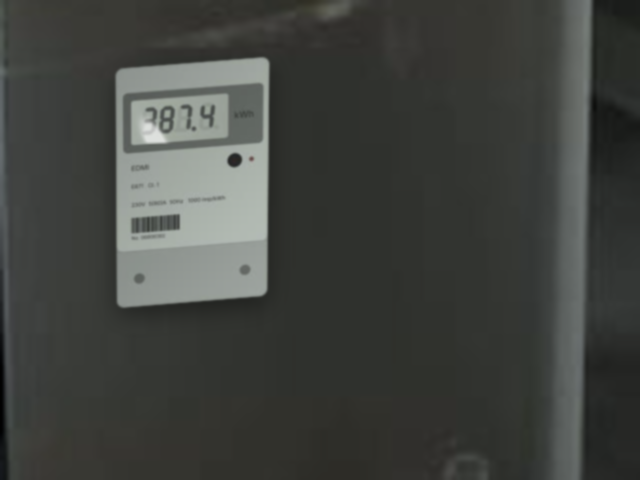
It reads **387.4** kWh
